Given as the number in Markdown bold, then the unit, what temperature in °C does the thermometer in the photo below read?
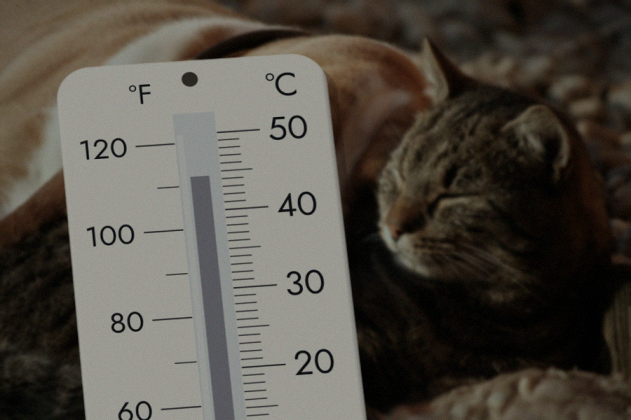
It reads **44.5** °C
